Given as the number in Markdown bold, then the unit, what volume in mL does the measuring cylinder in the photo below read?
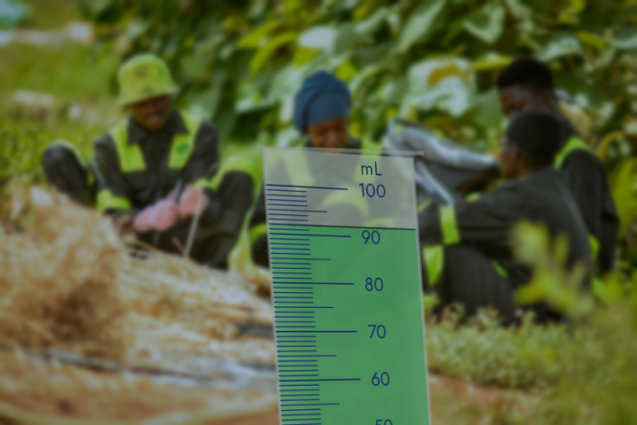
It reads **92** mL
